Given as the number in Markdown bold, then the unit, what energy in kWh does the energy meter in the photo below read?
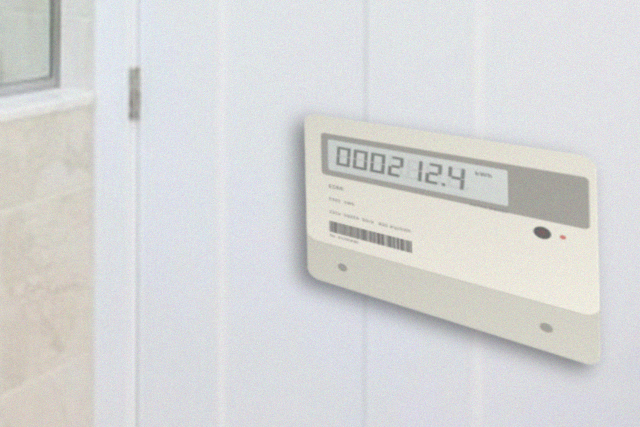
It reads **212.4** kWh
